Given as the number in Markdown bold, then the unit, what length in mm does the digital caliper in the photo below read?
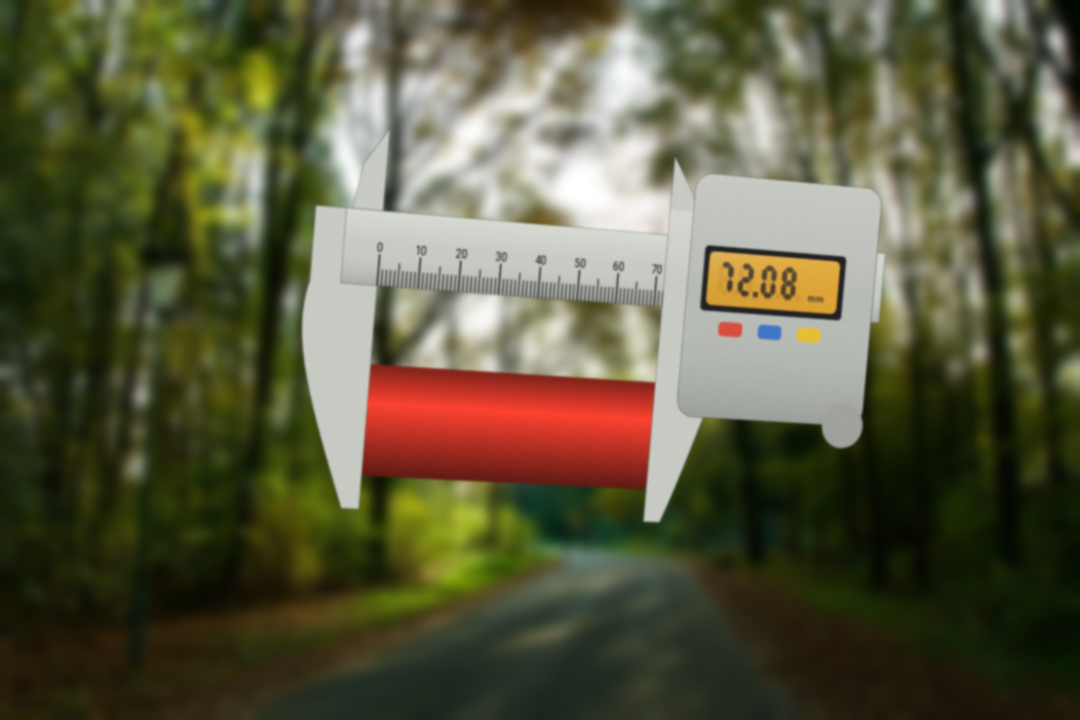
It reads **72.08** mm
